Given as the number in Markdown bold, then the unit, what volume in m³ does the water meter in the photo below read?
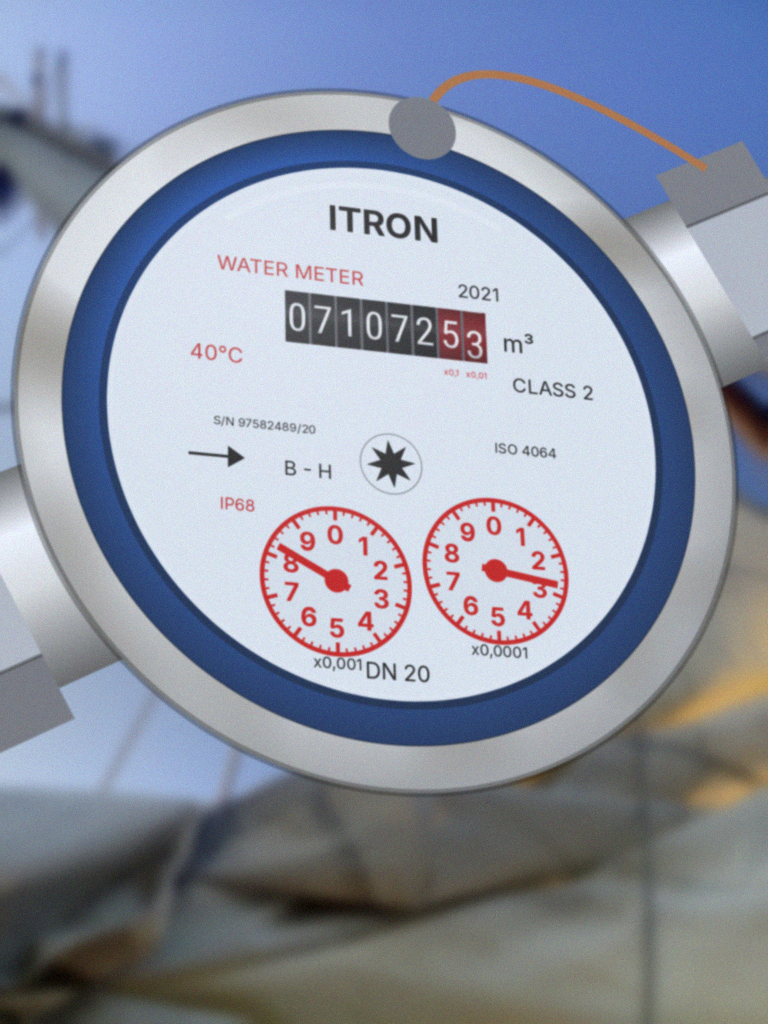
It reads **71072.5282** m³
